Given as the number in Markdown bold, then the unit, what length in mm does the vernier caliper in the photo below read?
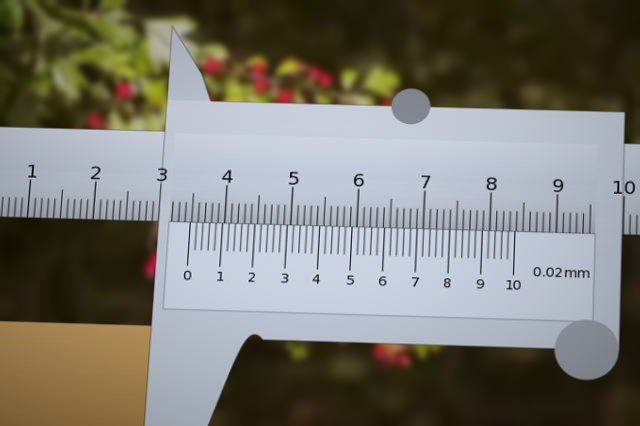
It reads **34.8** mm
